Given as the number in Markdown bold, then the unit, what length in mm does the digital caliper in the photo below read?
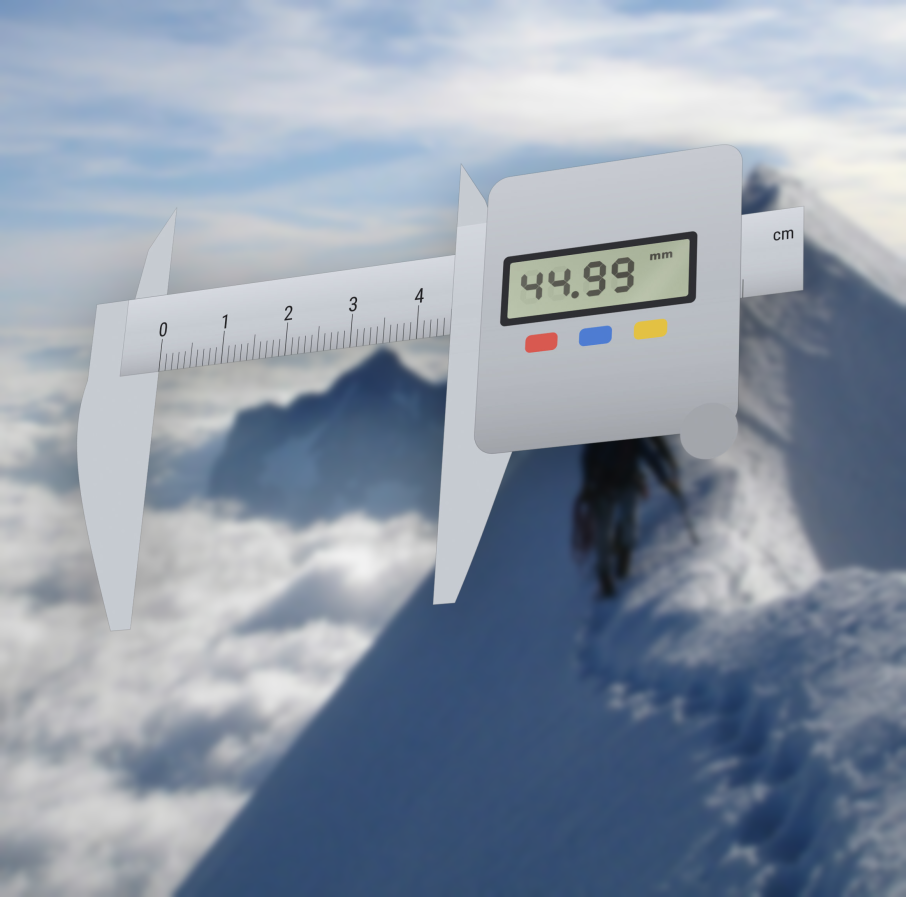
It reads **44.99** mm
